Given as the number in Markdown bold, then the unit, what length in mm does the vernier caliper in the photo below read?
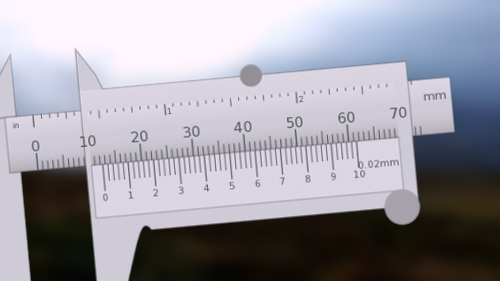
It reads **12.5** mm
